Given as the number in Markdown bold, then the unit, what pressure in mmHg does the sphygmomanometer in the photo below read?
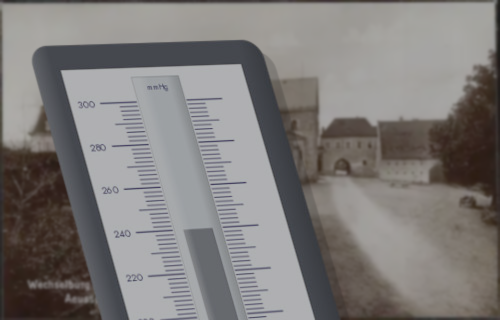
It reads **240** mmHg
